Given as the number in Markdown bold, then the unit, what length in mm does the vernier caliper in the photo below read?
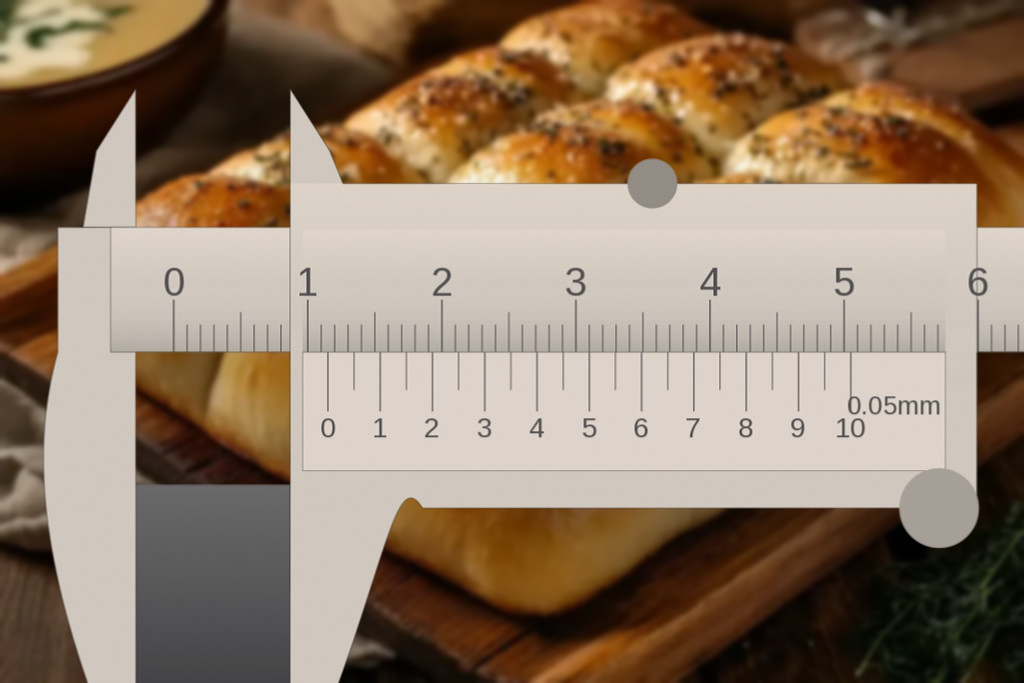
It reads **11.5** mm
